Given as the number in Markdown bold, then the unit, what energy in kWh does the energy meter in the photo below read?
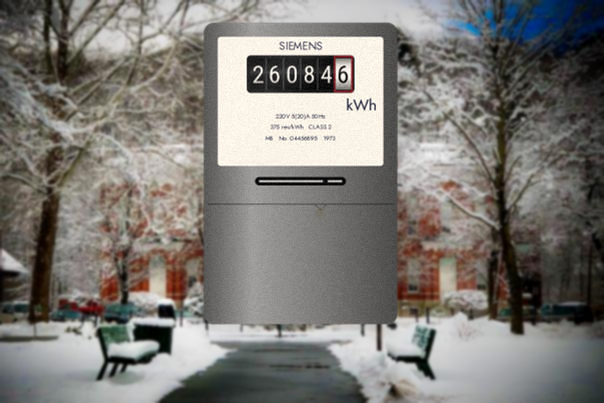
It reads **26084.6** kWh
